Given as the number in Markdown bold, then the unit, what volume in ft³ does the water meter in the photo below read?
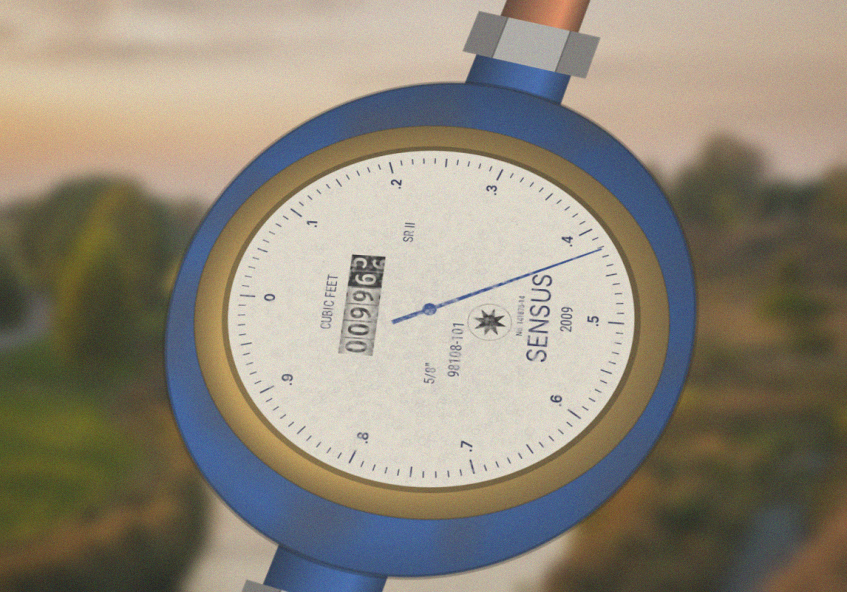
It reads **9965.42** ft³
